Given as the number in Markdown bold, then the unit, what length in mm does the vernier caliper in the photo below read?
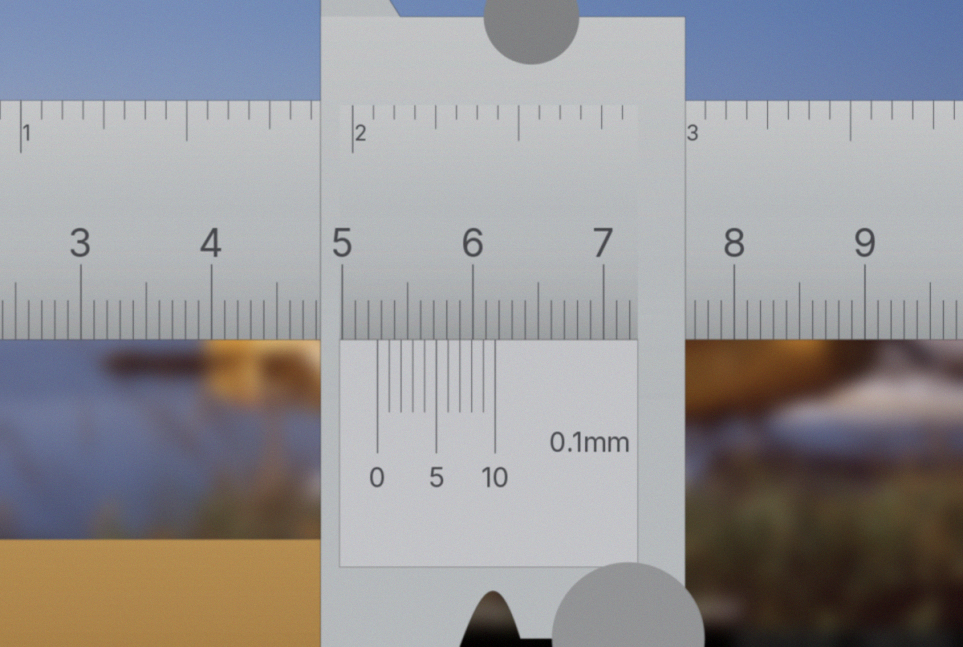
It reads **52.7** mm
